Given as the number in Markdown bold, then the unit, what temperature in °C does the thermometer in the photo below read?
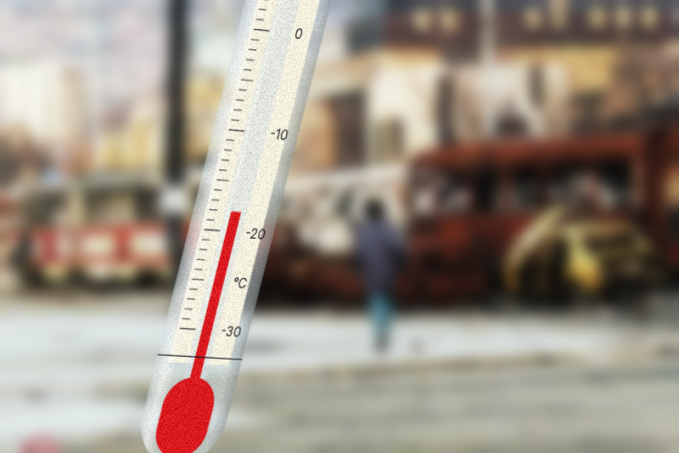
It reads **-18** °C
